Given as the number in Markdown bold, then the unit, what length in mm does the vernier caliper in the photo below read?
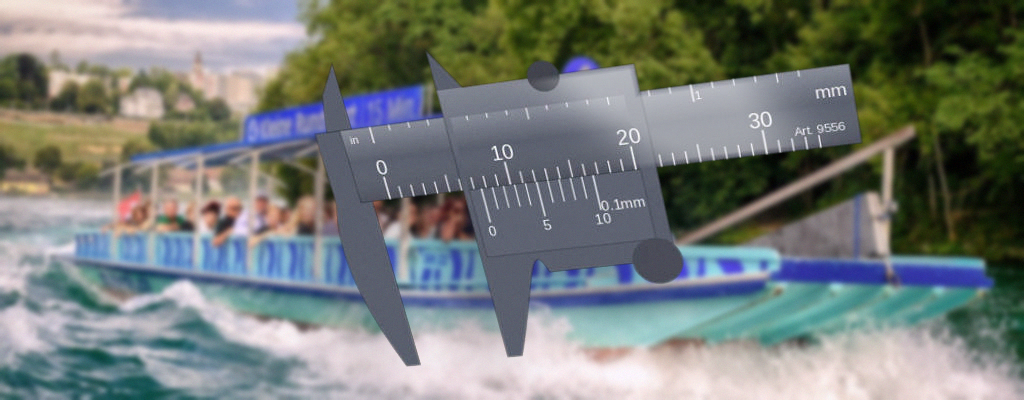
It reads **7.6** mm
